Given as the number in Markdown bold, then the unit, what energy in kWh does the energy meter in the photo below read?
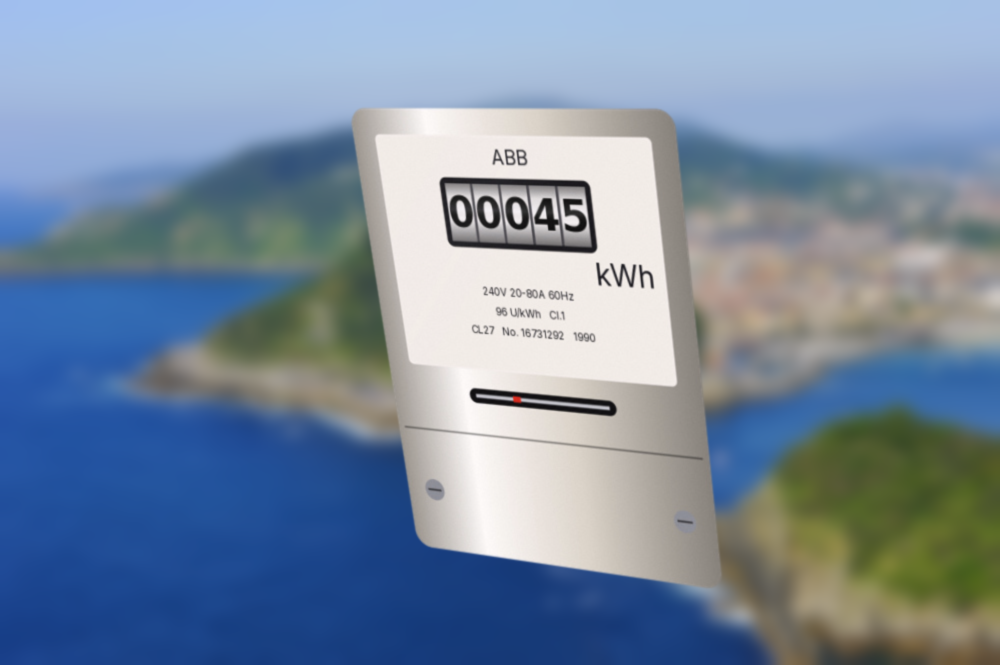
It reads **45** kWh
